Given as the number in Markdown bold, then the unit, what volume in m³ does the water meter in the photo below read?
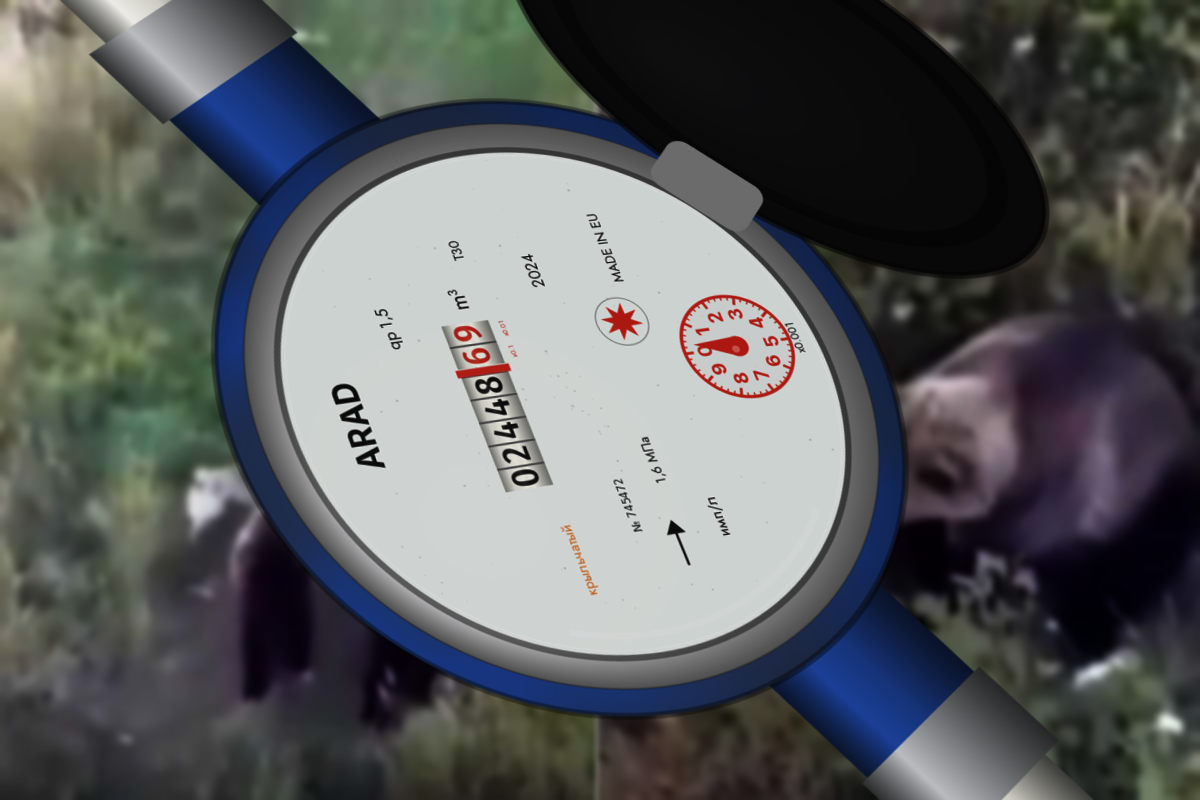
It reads **2448.690** m³
